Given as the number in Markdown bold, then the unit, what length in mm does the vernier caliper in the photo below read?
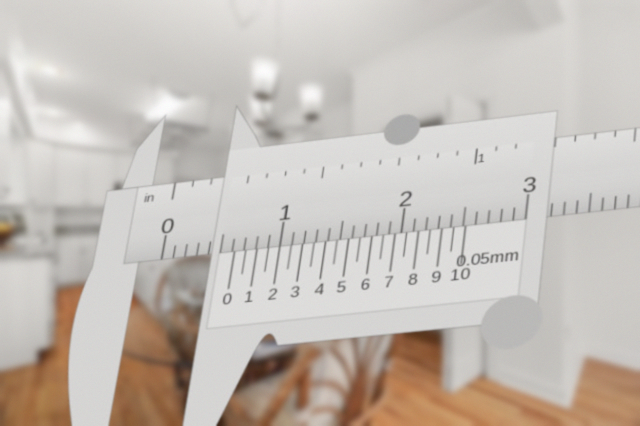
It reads **6.2** mm
